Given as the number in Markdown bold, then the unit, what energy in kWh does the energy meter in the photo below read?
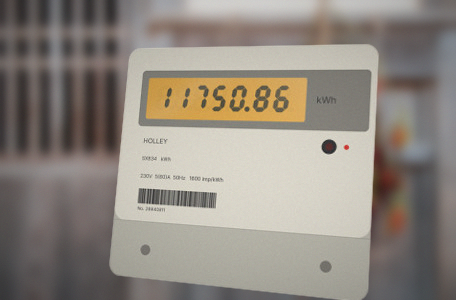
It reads **11750.86** kWh
